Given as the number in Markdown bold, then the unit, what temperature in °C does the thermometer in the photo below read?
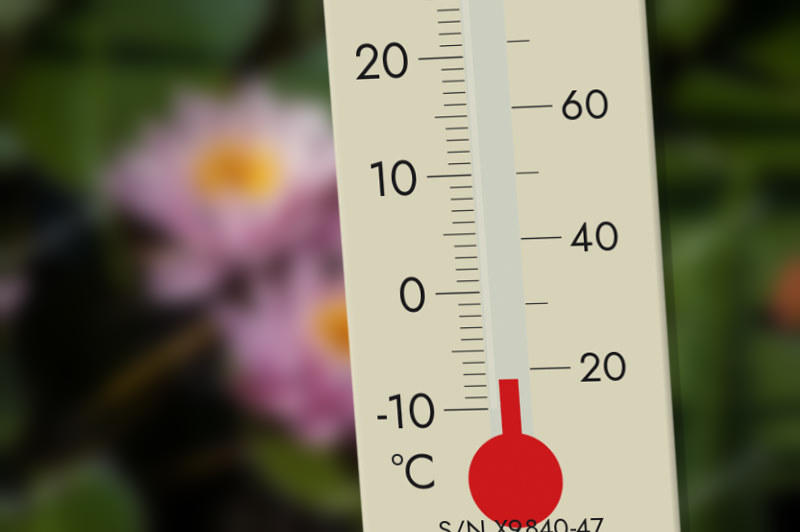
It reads **-7.5** °C
